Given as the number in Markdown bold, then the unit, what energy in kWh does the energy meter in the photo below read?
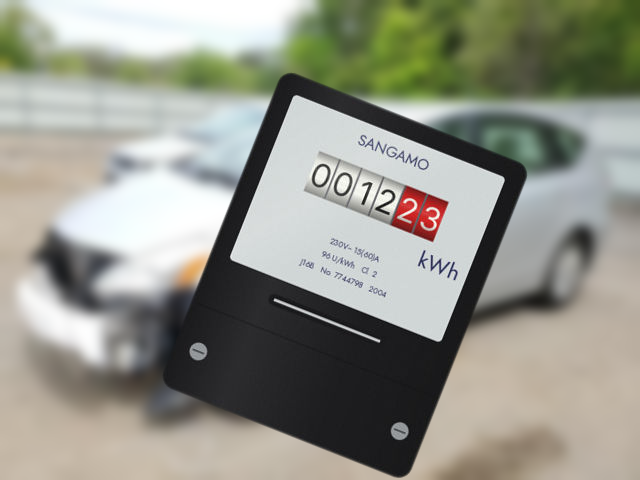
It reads **12.23** kWh
